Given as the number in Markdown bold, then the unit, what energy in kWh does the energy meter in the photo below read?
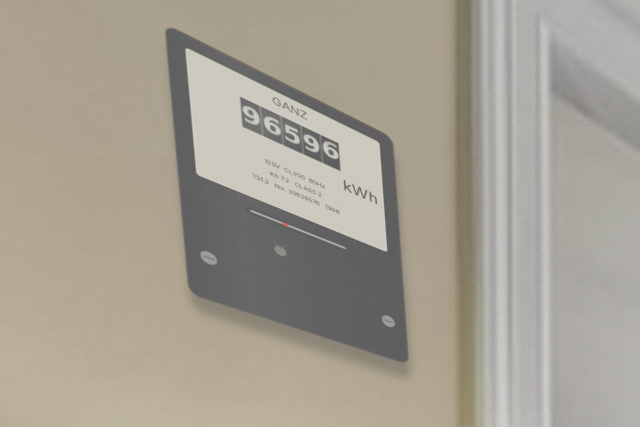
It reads **96596** kWh
